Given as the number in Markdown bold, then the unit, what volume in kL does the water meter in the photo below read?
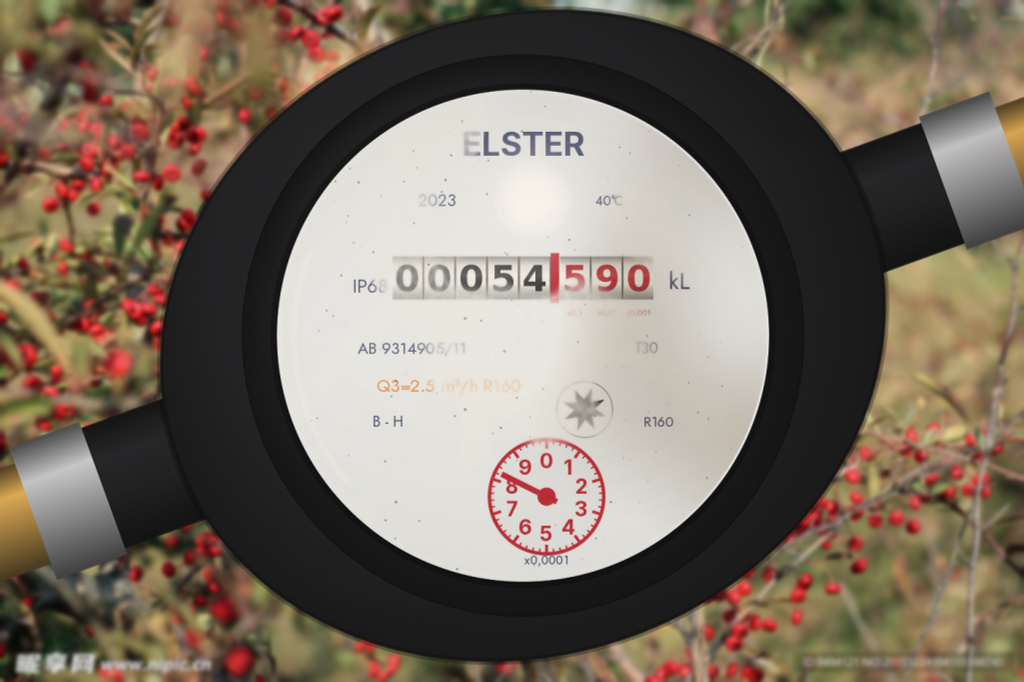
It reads **54.5908** kL
